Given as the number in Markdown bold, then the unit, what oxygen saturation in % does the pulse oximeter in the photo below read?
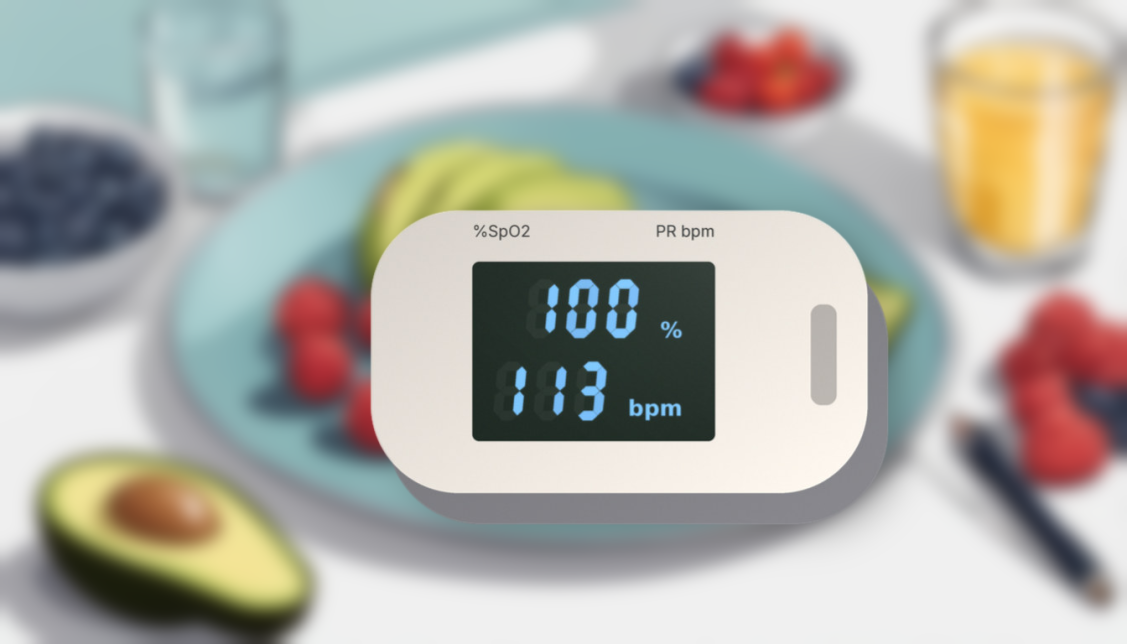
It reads **100** %
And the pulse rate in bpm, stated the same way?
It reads **113** bpm
